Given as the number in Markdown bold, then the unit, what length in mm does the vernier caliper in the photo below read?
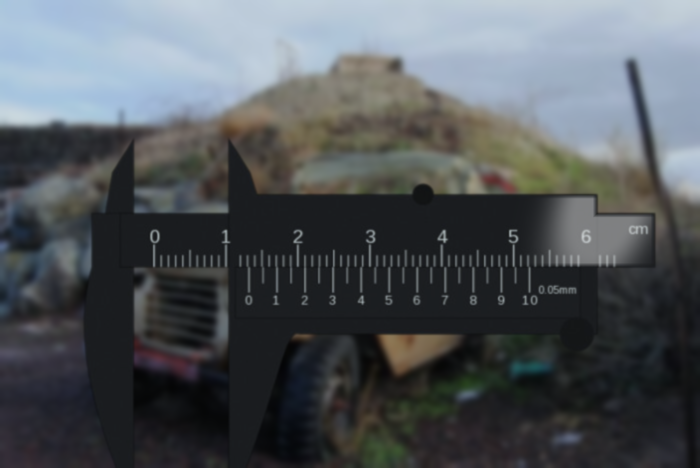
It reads **13.2** mm
